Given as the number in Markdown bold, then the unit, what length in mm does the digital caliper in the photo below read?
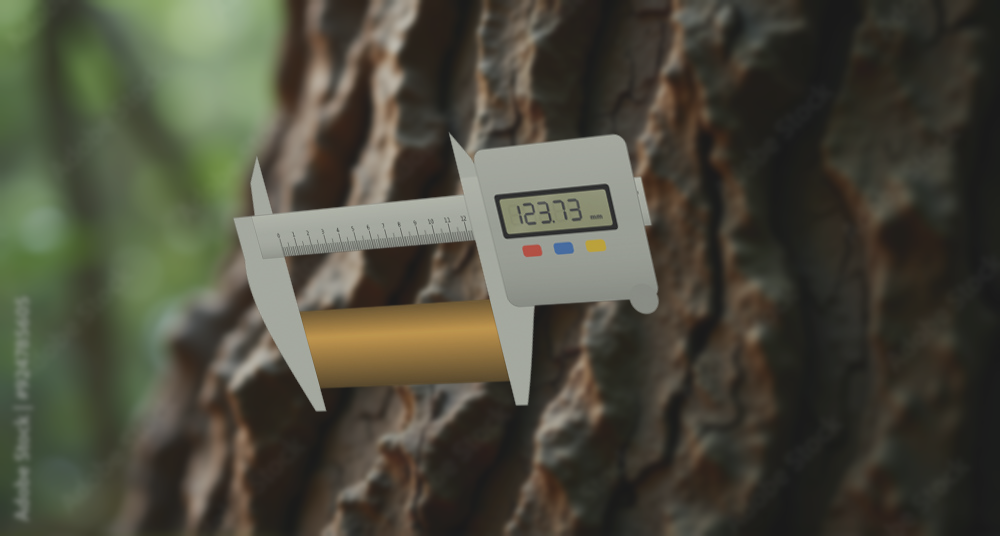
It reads **123.73** mm
